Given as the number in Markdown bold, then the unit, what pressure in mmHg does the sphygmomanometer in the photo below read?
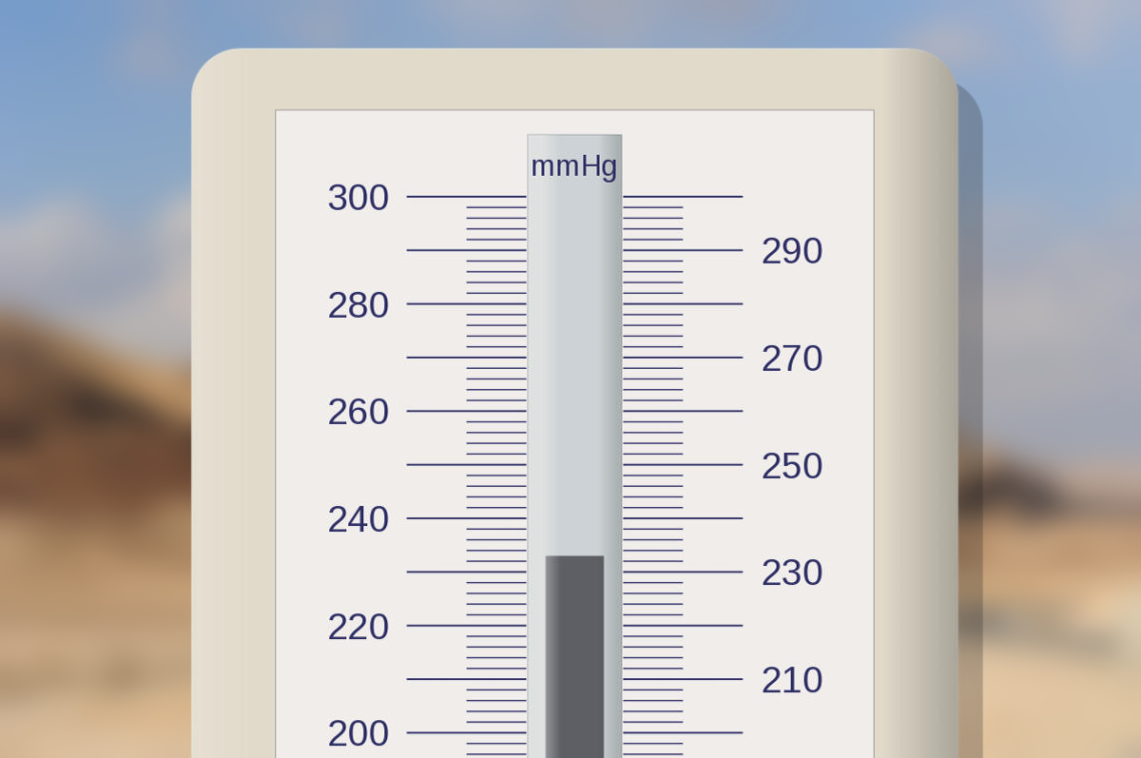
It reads **233** mmHg
